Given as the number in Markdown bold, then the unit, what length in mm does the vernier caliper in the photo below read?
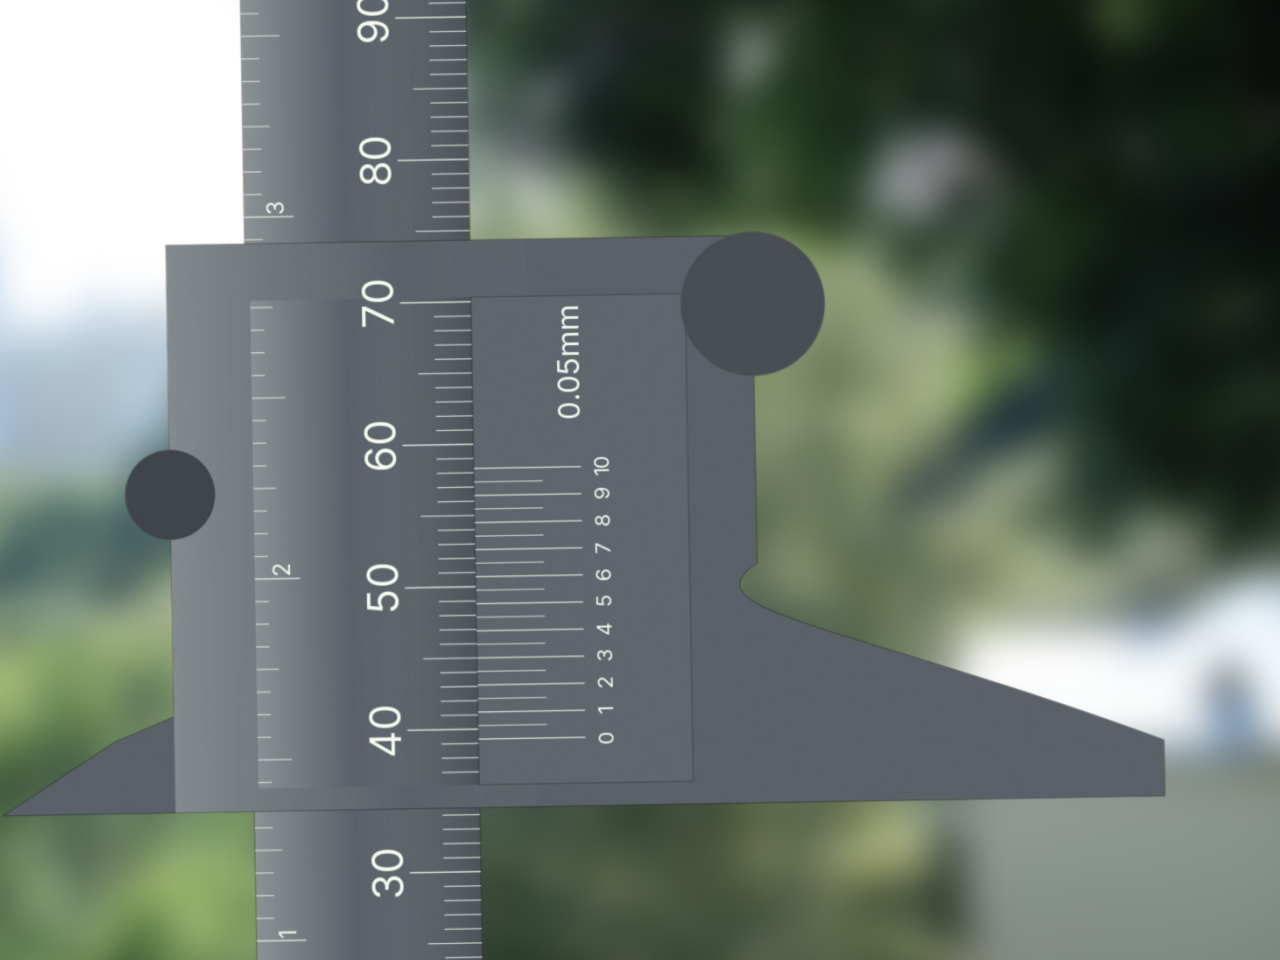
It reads **39.3** mm
